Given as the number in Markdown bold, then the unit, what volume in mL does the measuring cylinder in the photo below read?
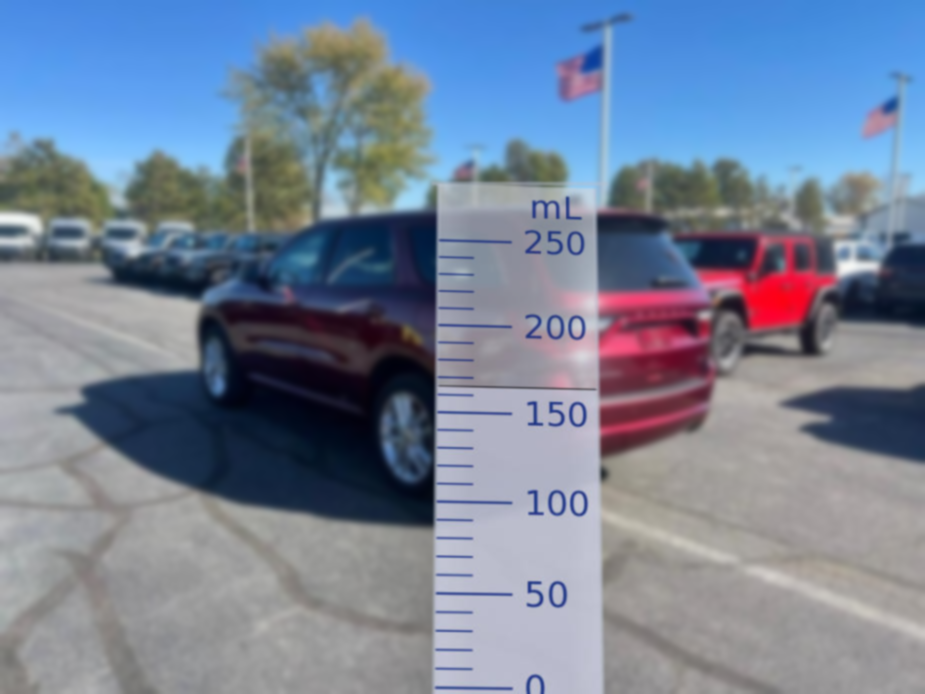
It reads **165** mL
